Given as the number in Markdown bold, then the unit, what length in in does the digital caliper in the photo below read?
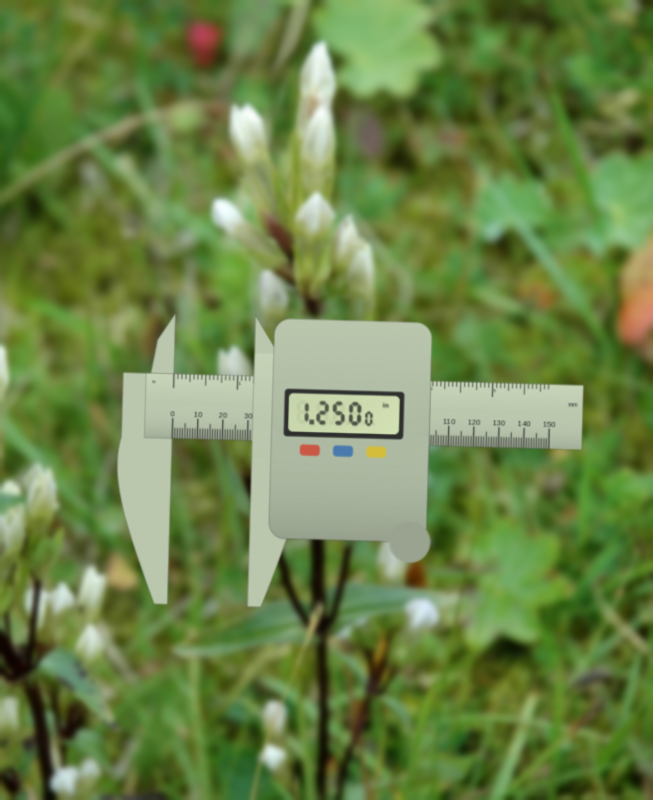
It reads **1.2500** in
